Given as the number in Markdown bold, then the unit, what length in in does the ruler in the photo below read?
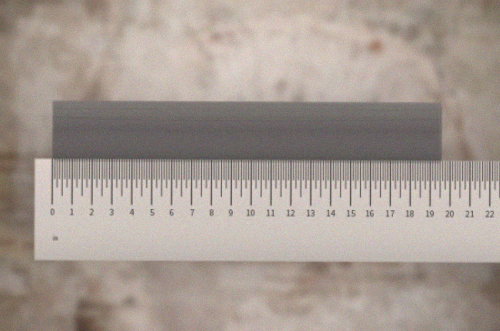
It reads **19.5** in
